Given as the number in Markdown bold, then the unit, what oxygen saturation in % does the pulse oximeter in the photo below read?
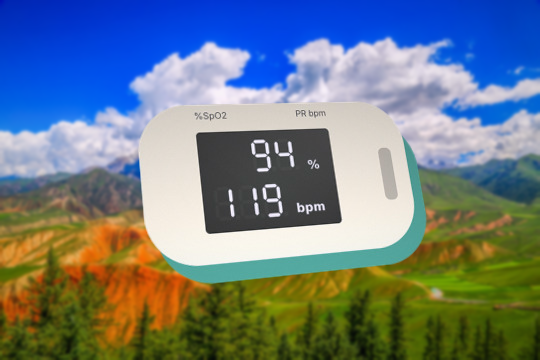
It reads **94** %
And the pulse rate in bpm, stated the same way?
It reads **119** bpm
